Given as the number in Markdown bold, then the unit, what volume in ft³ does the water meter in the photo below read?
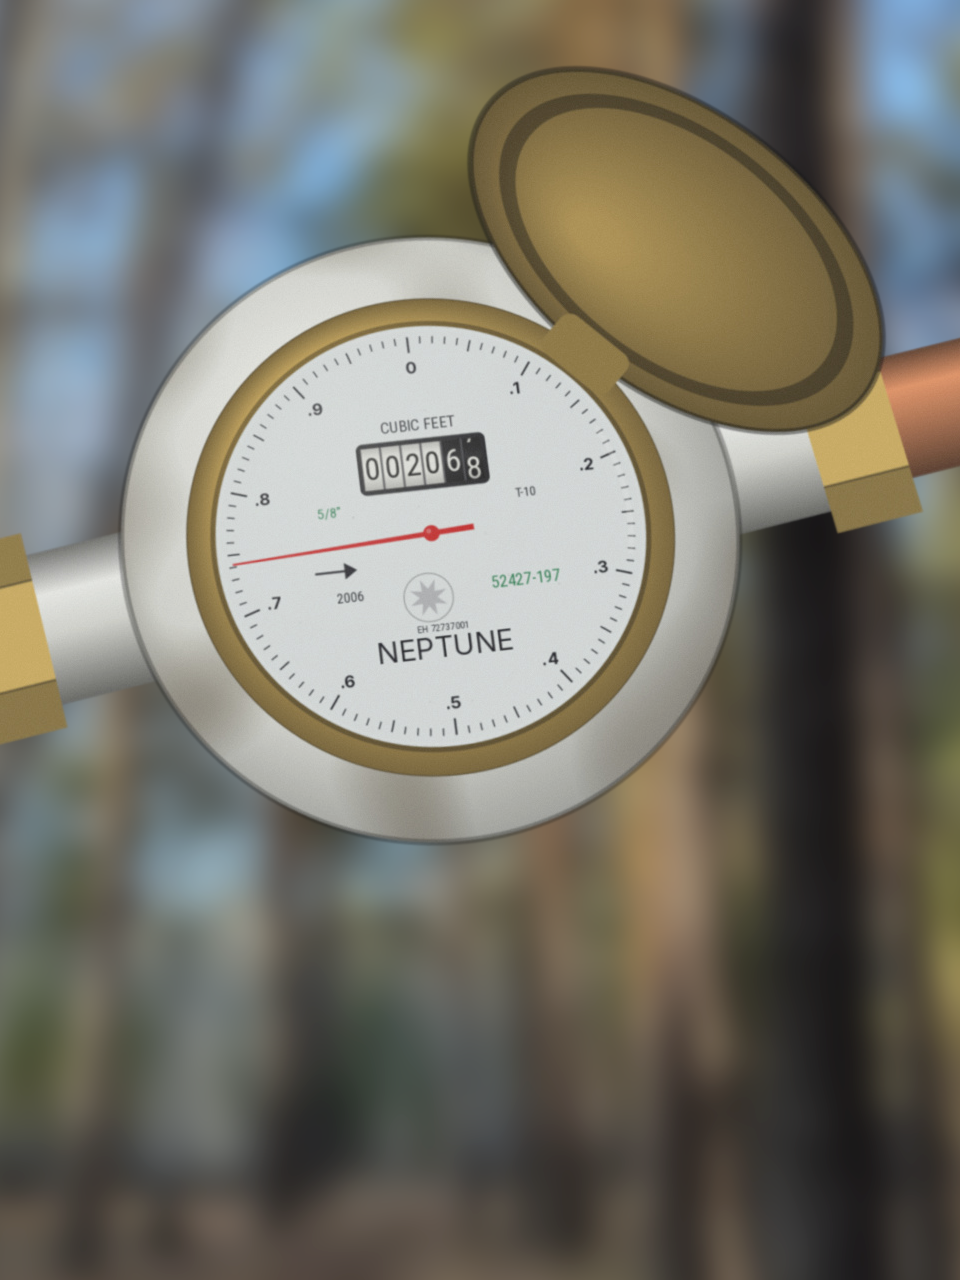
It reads **2067.74** ft³
